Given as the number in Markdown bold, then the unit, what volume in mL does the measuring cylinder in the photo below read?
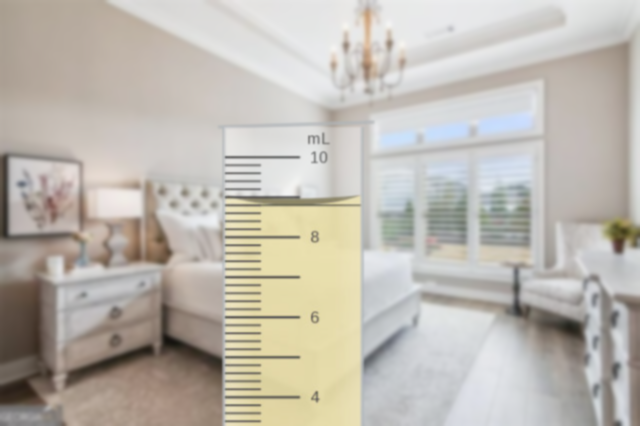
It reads **8.8** mL
